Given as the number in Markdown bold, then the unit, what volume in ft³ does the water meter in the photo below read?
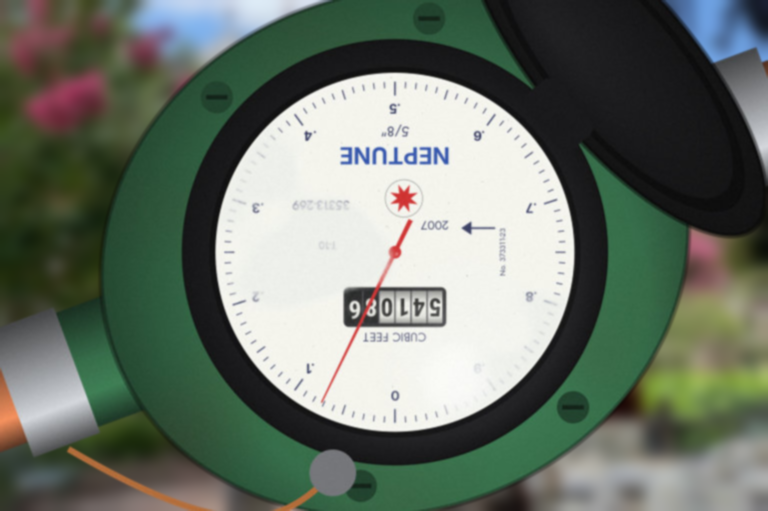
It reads **541086.07** ft³
